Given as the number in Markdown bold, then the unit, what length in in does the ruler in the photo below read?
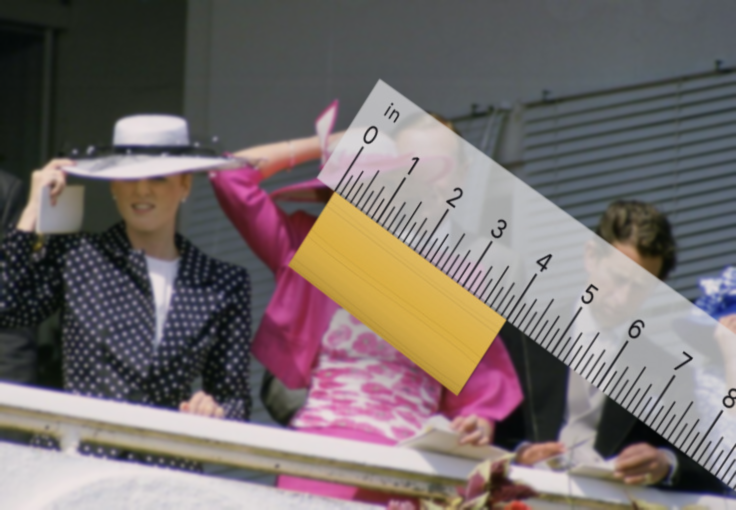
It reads **4** in
